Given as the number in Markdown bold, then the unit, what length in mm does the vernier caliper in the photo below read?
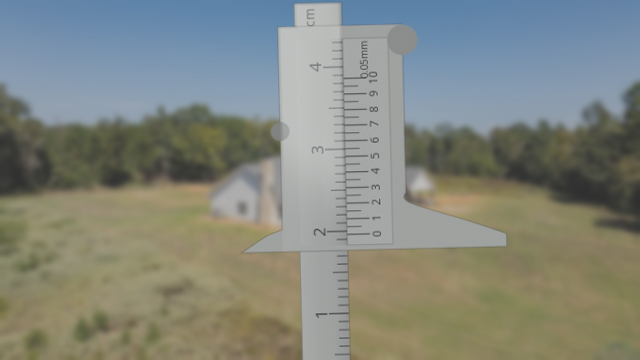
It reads **19.6** mm
